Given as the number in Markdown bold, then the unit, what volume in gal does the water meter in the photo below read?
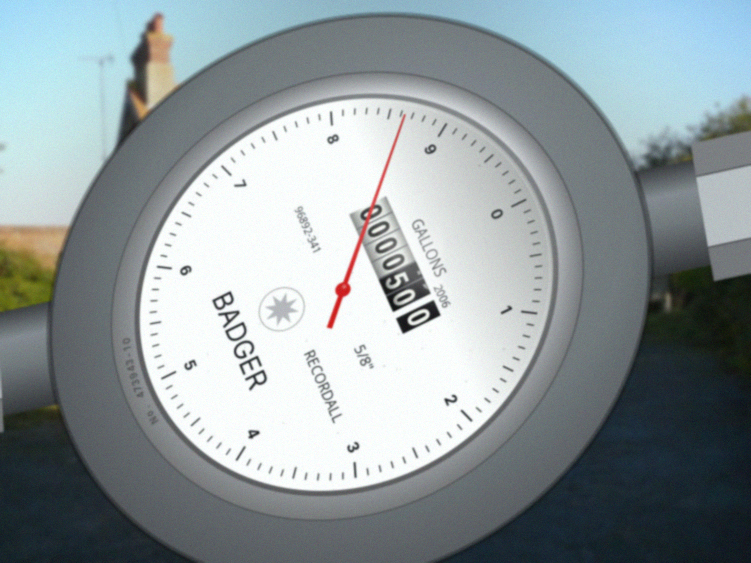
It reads **498.6** gal
